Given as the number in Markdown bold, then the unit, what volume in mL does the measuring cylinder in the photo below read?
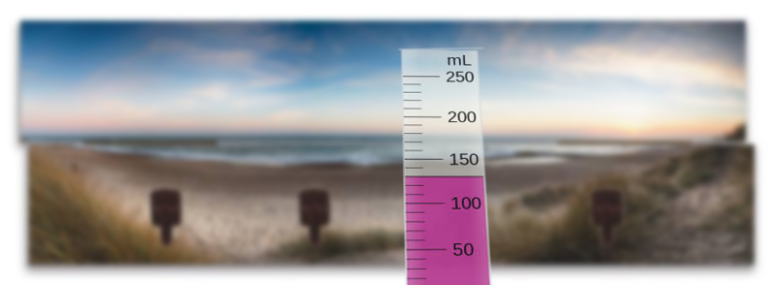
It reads **130** mL
